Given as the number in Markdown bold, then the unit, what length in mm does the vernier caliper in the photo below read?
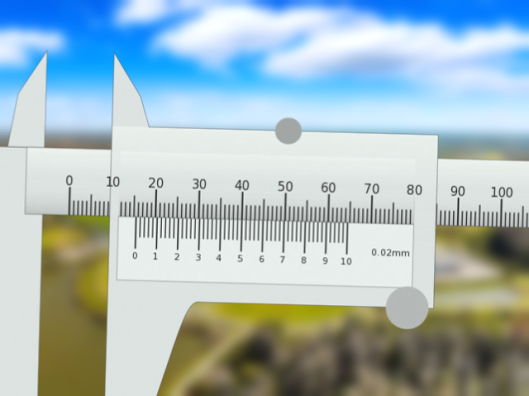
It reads **15.5** mm
